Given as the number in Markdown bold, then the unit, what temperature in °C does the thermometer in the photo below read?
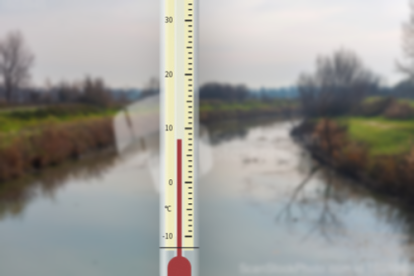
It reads **8** °C
